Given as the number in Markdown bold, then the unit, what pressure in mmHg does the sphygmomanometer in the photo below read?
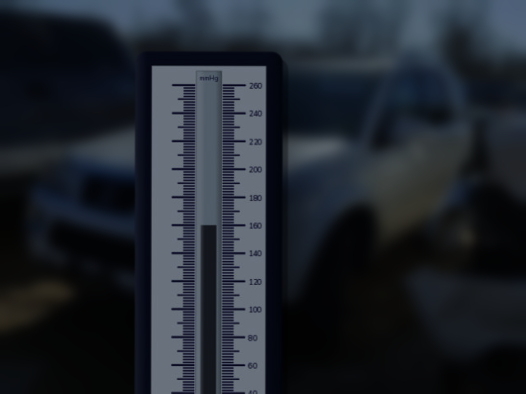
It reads **160** mmHg
